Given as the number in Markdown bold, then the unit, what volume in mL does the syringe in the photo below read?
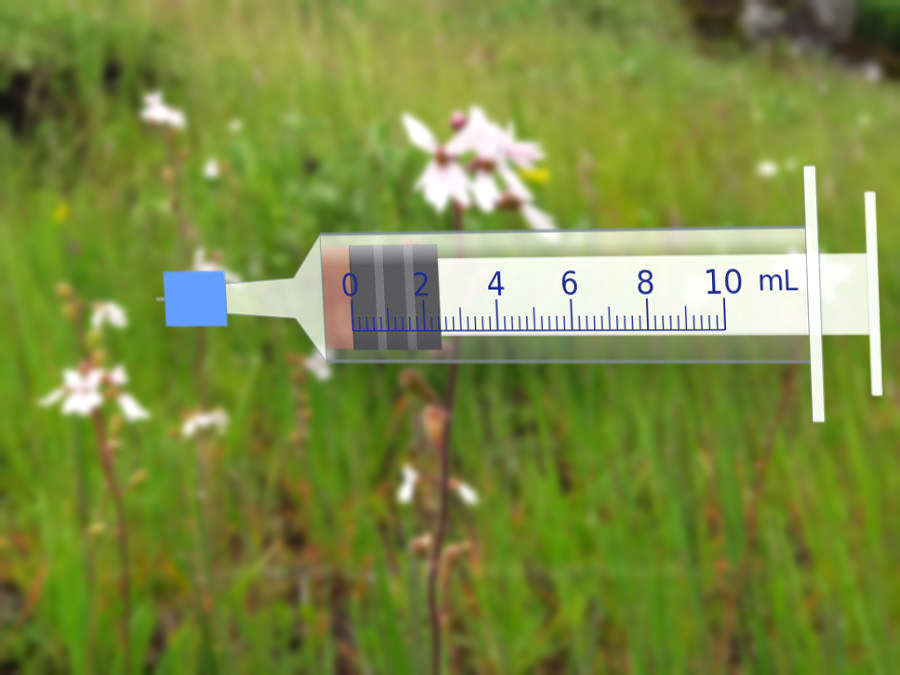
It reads **0** mL
